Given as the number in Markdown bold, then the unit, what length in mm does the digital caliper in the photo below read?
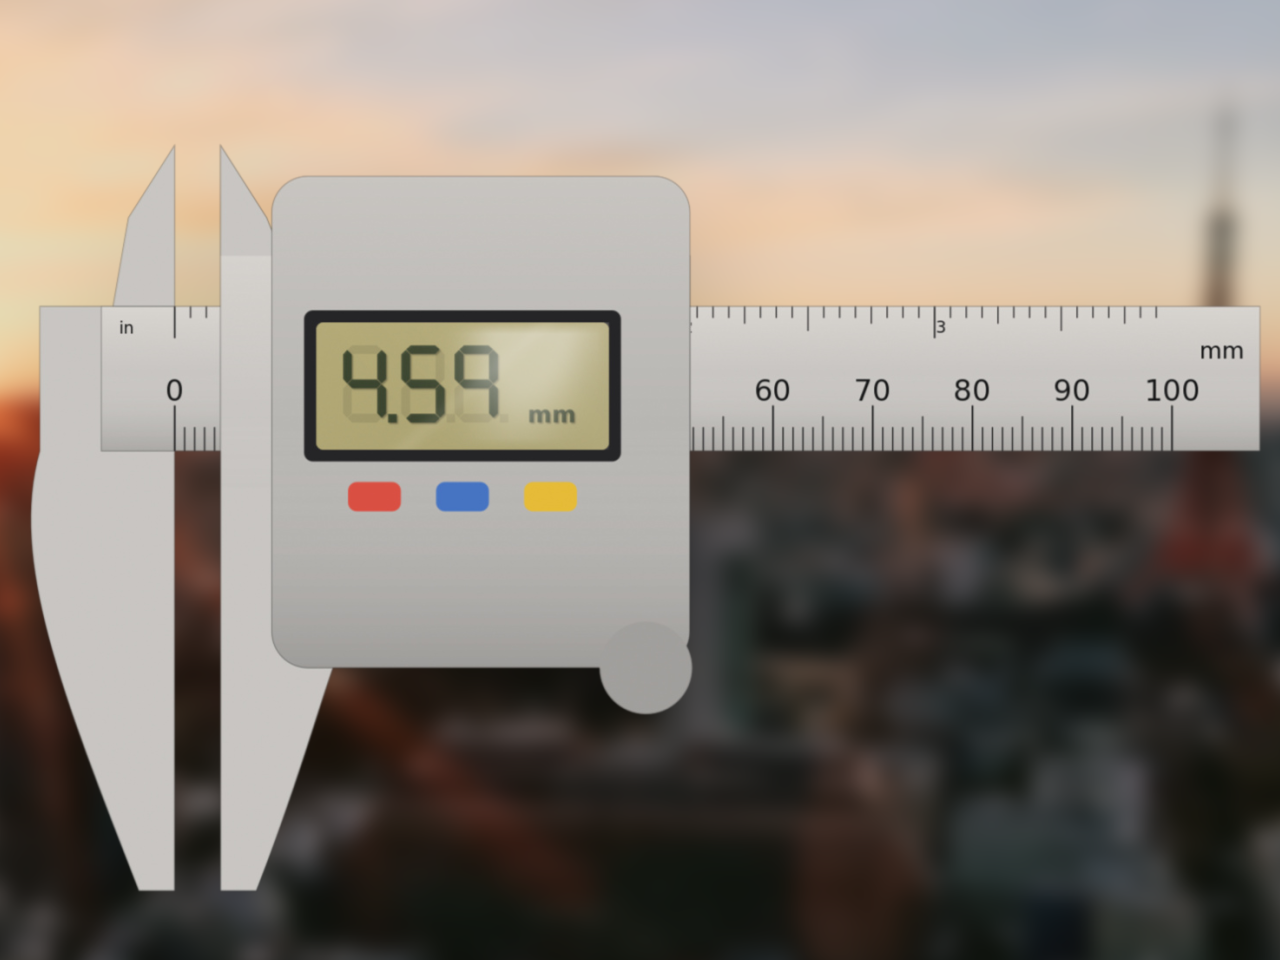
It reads **4.59** mm
